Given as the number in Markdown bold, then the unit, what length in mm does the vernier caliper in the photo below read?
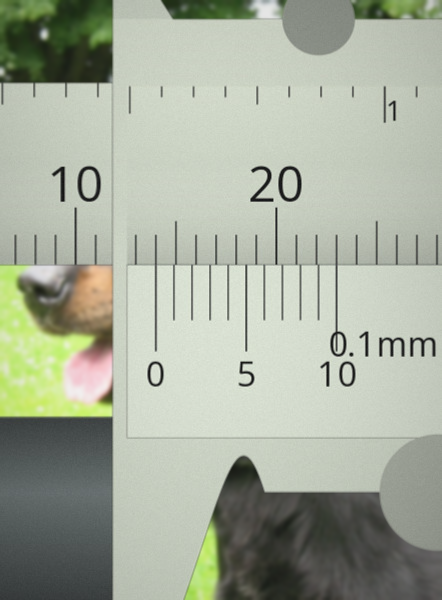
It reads **14.0** mm
